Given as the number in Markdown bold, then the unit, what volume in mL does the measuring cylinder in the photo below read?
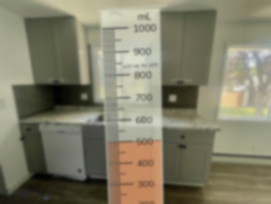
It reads **500** mL
